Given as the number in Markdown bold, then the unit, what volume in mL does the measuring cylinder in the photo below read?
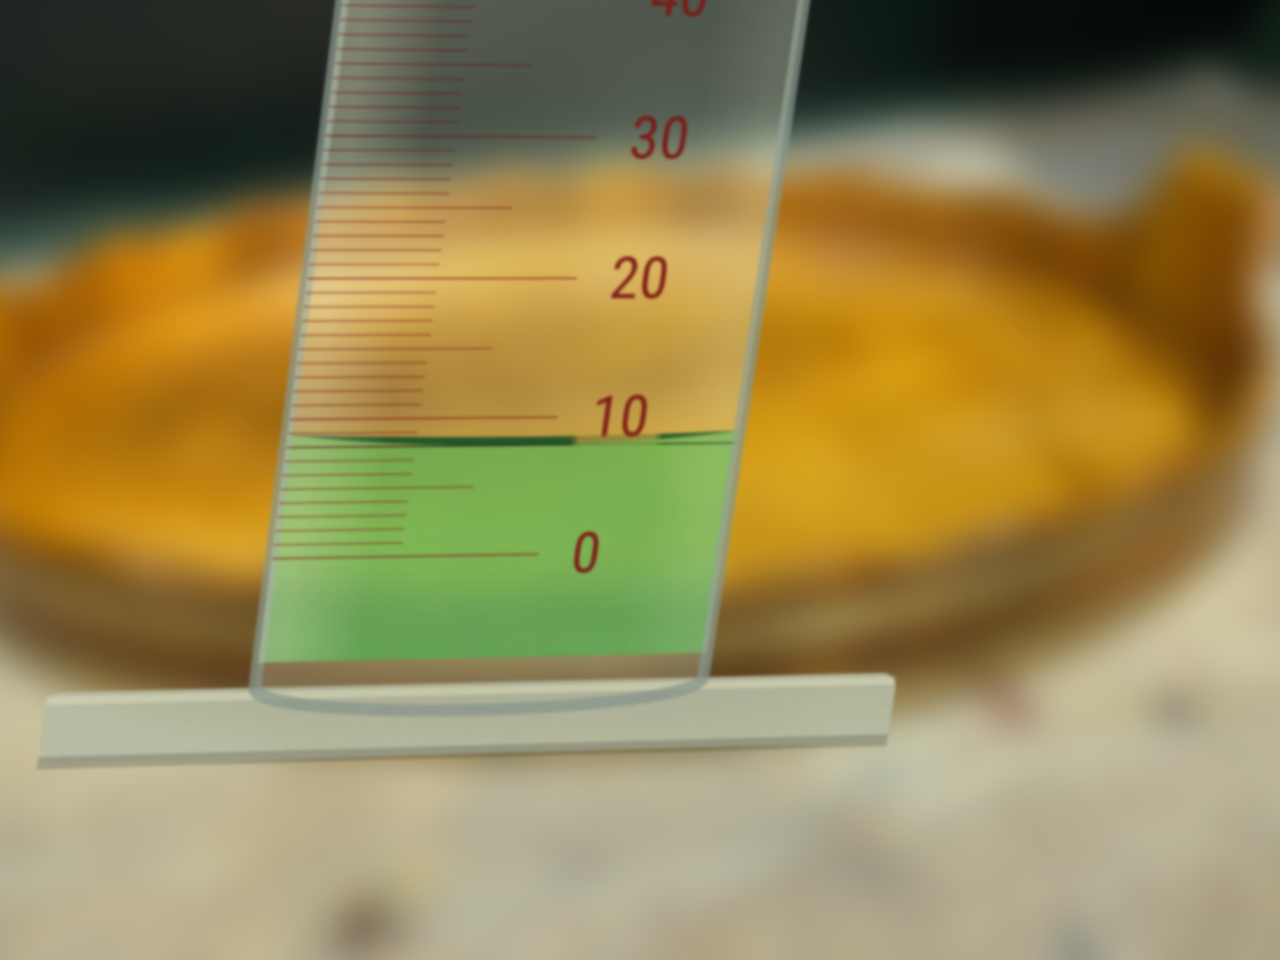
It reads **8** mL
